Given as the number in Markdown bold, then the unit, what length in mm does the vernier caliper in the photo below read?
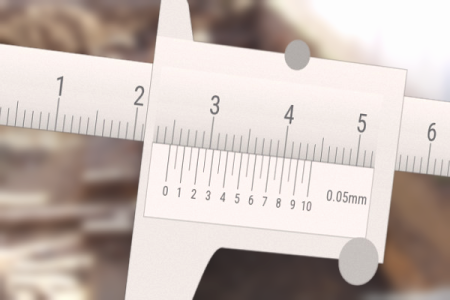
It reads **24.8** mm
